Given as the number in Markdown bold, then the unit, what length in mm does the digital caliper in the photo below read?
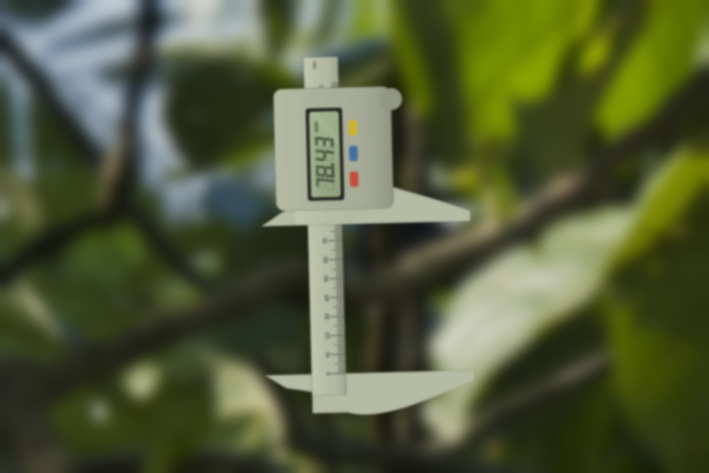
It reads **78.43** mm
